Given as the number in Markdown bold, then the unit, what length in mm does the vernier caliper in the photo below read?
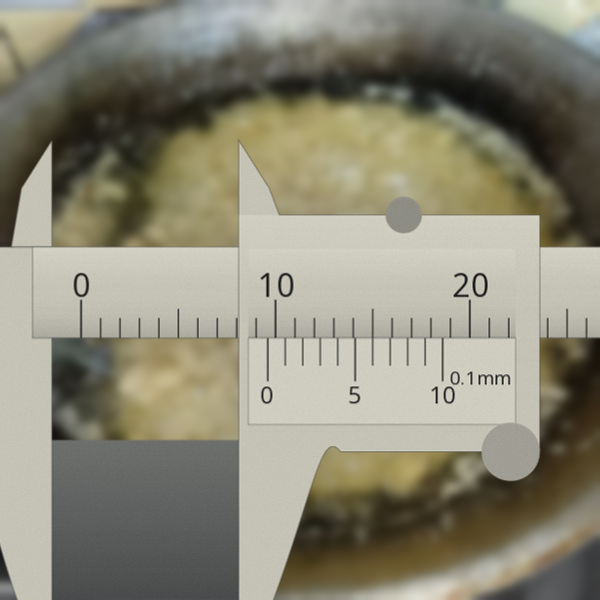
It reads **9.6** mm
